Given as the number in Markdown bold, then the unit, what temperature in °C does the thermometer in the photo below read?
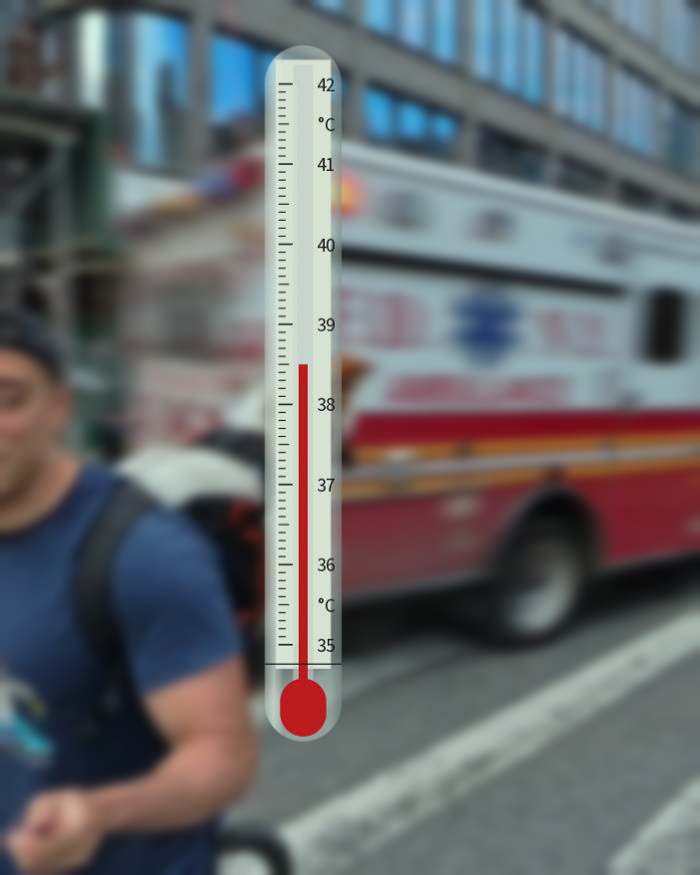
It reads **38.5** °C
